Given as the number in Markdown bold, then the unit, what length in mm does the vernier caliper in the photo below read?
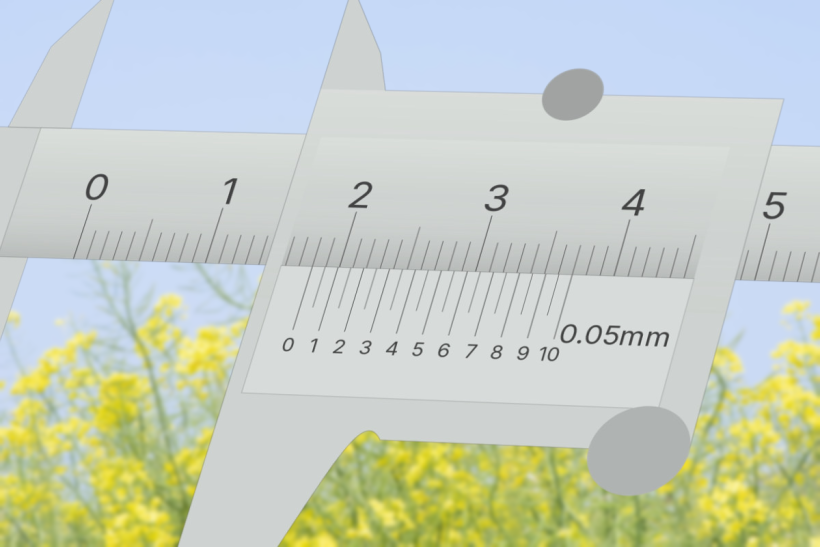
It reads **18.0** mm
